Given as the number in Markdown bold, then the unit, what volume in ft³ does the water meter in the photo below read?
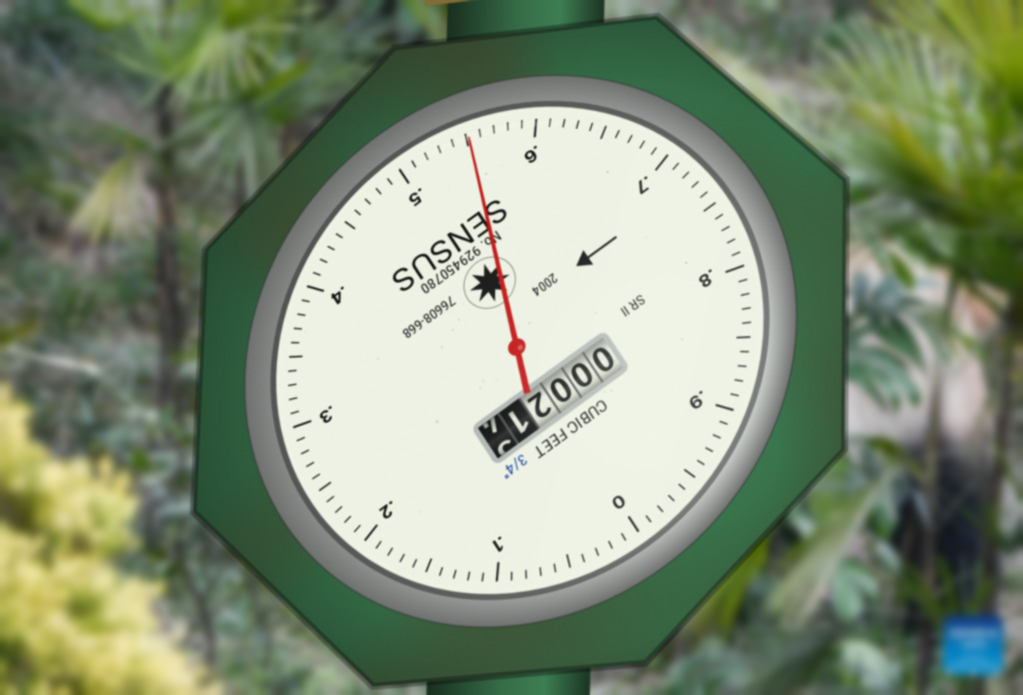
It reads **213.55** ft³
